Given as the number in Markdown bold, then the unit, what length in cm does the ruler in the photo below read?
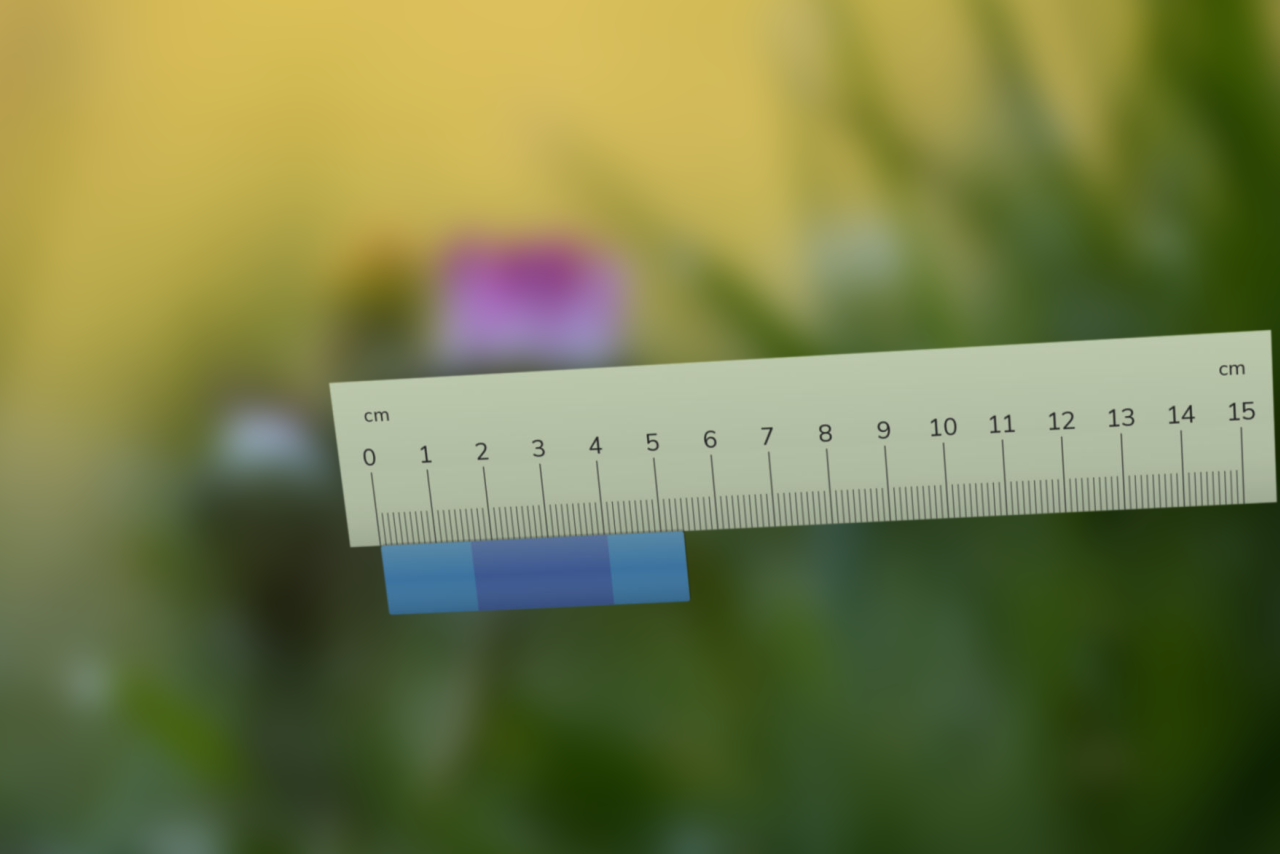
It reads **5.4** cm
